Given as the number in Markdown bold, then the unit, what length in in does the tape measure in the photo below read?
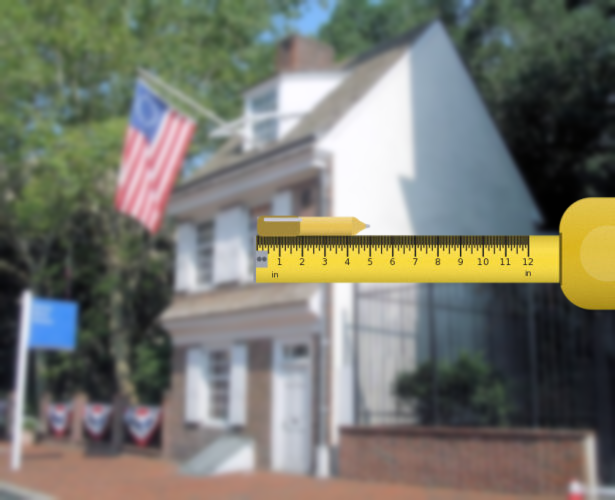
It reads **5** in
